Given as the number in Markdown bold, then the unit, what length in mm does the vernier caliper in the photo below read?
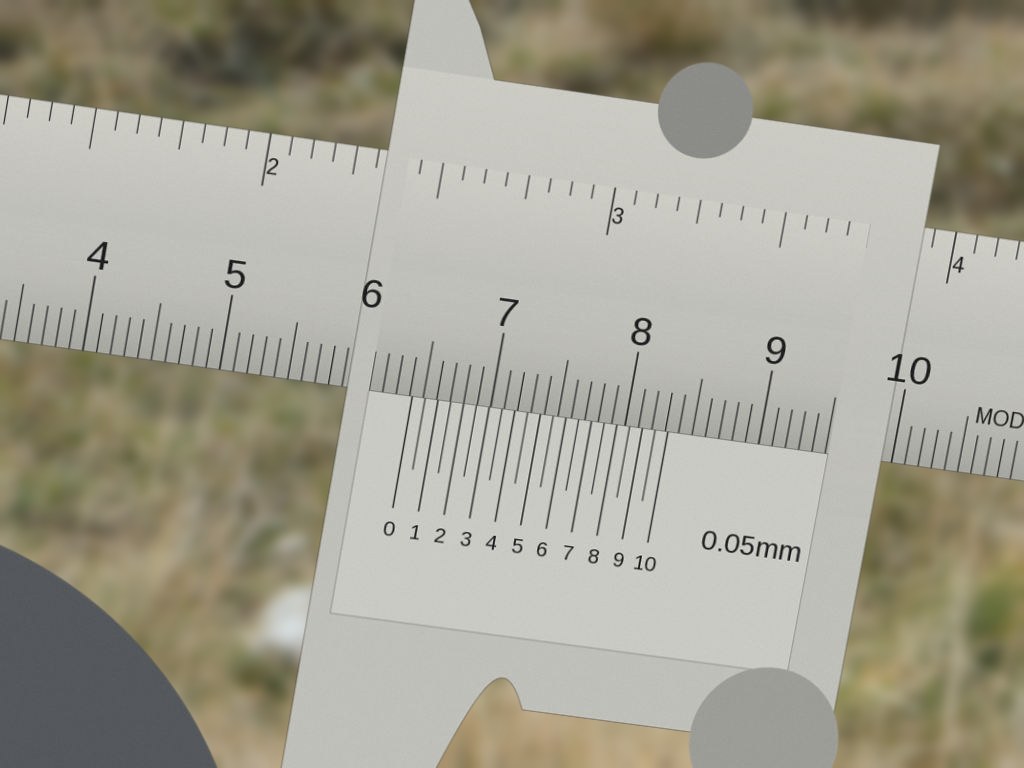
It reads **64.2** mm
